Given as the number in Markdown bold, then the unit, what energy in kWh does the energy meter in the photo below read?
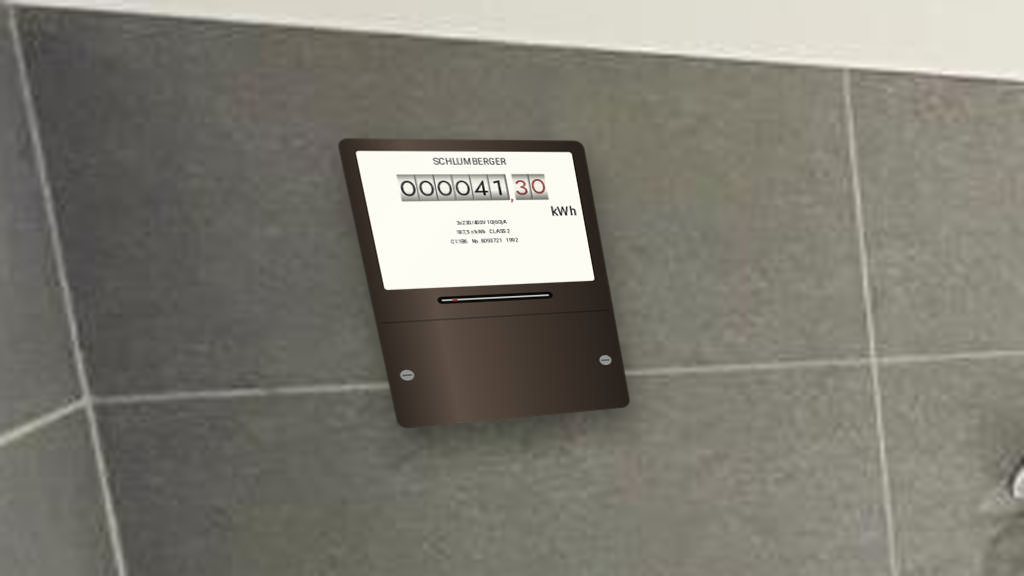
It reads **41.30** kWh
